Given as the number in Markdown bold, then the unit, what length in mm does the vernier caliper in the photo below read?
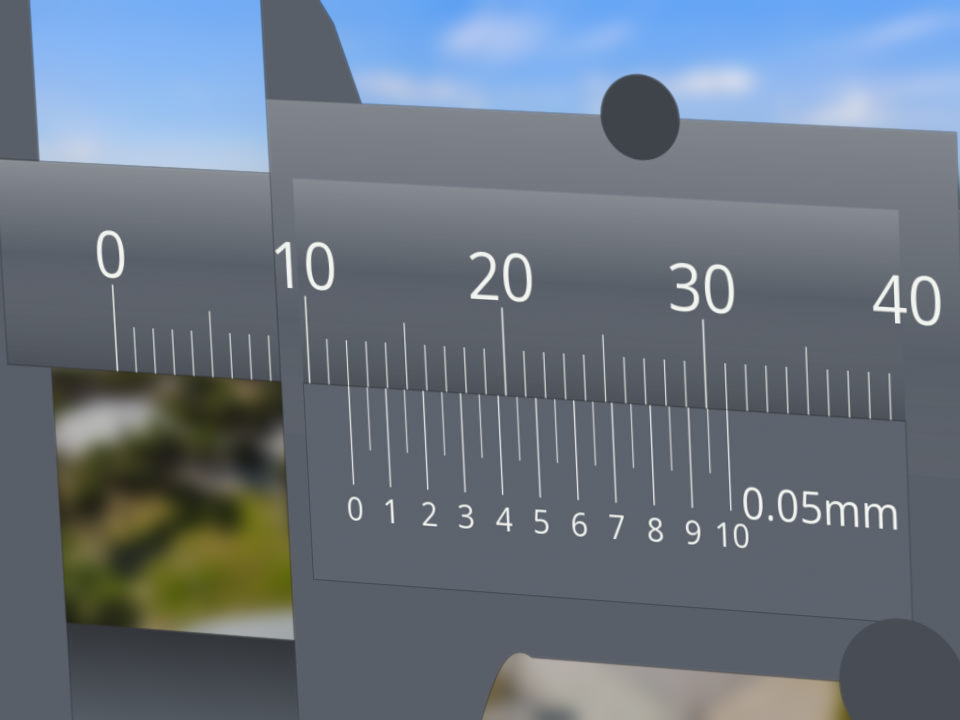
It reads **12.0** mm
